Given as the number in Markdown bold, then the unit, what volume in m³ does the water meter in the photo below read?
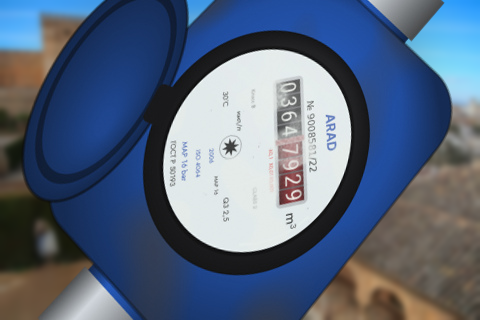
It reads **364.7929** m³
